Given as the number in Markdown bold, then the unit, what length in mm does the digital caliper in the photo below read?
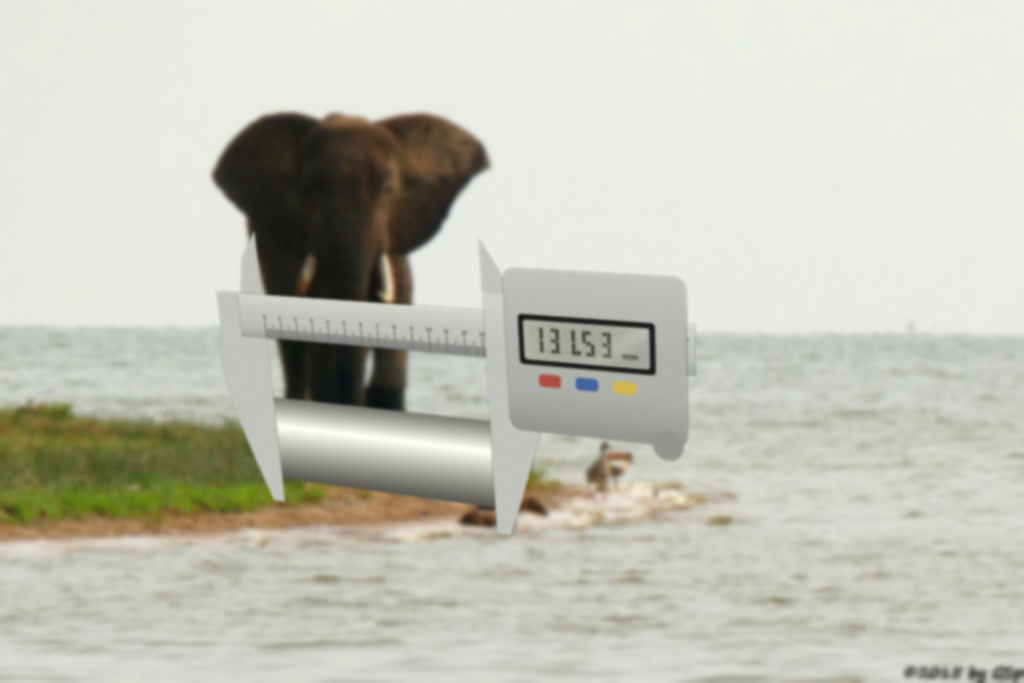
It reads **131.53** mm
